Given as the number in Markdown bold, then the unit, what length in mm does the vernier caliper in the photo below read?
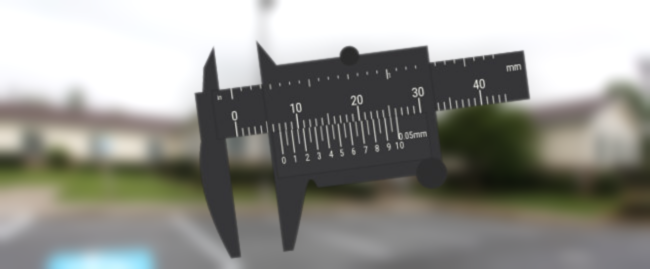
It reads **7.0** mm
